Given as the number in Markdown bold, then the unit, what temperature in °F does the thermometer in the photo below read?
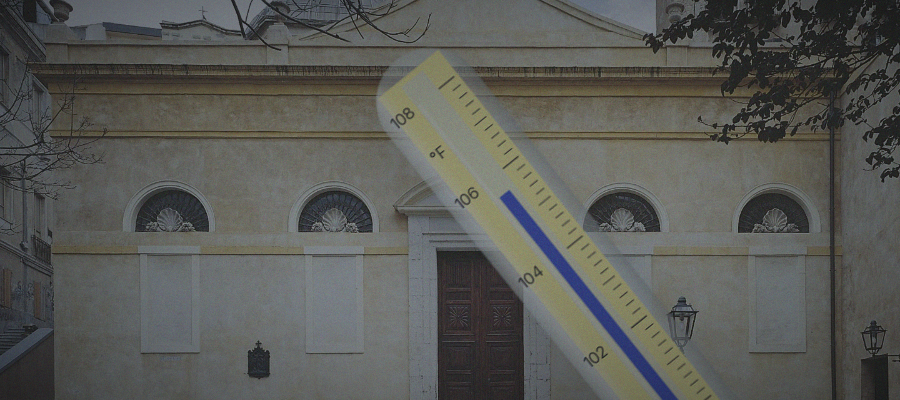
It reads **105.6** °F
